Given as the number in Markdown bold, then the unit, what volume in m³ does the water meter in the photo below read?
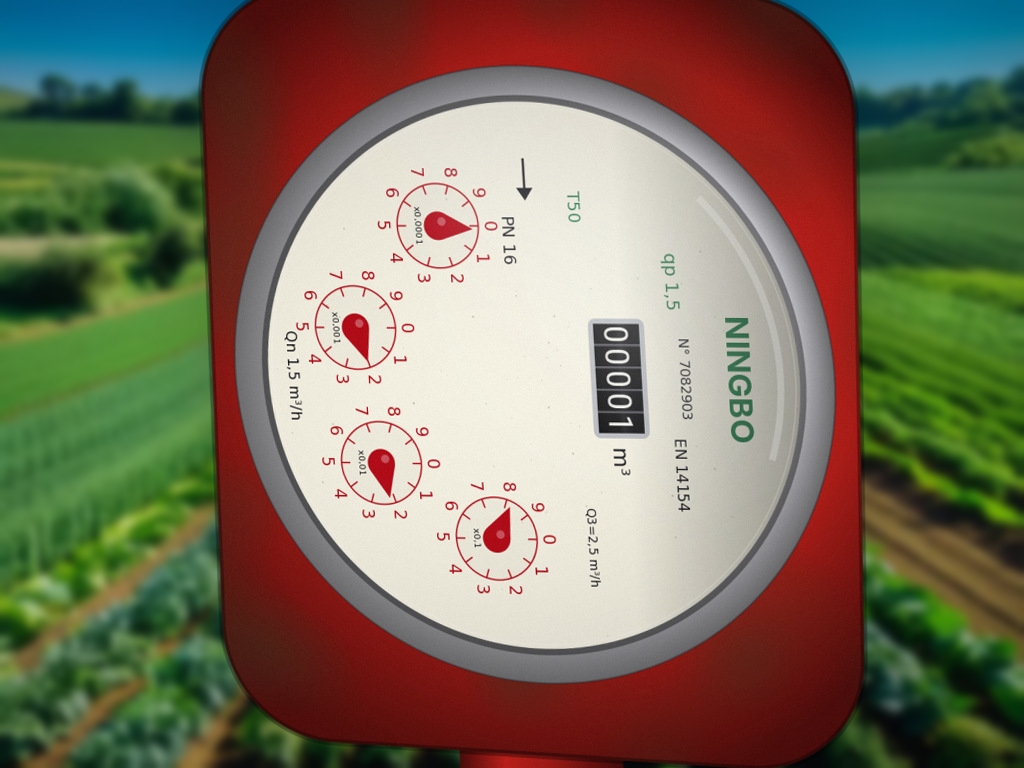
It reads **1.8220** m³
